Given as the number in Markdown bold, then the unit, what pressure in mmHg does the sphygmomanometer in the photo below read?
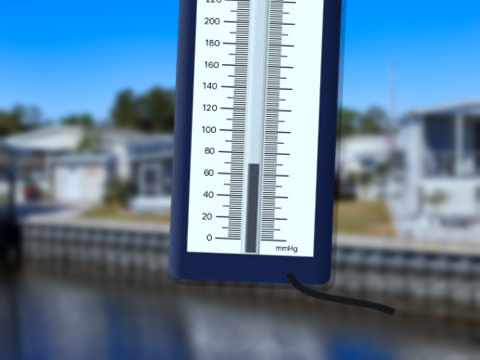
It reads **70** mmHg
